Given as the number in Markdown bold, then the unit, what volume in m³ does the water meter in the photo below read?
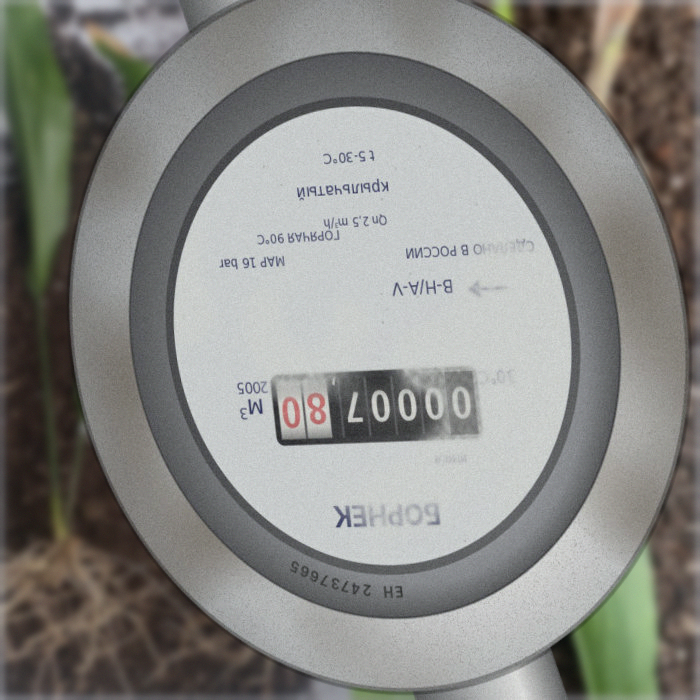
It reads **7.80** m³
